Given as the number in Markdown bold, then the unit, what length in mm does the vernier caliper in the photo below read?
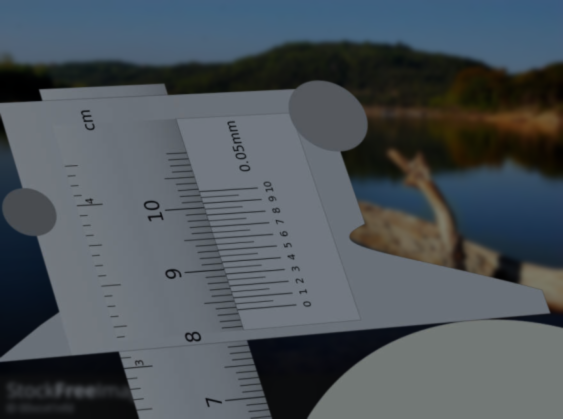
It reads **83.6** mm
